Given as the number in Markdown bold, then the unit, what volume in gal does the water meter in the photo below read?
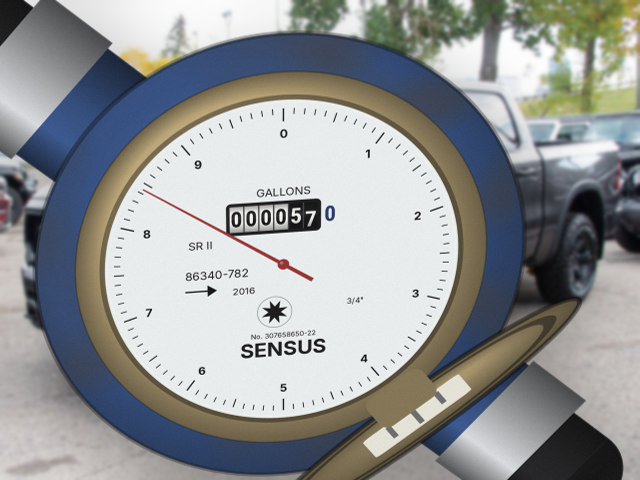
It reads **568.4** gal
